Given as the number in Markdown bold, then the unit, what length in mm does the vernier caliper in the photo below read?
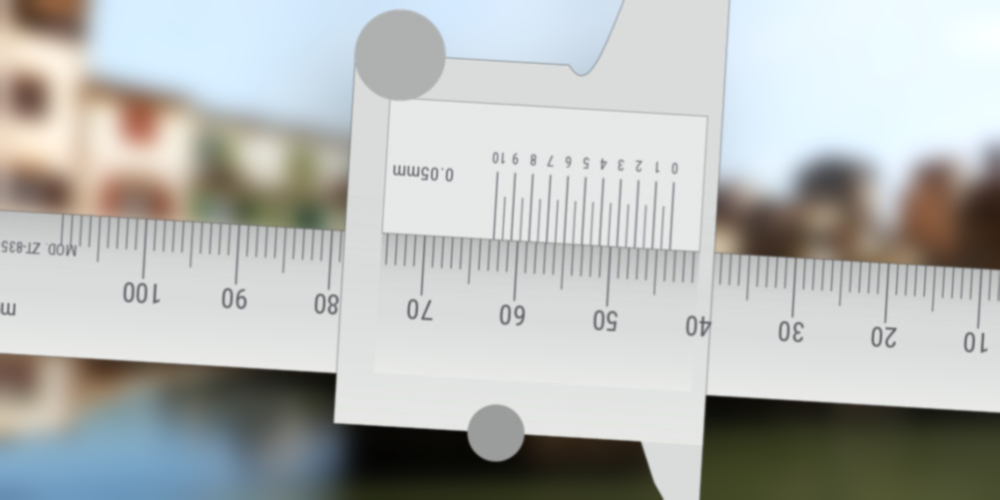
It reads **43.6** mm
